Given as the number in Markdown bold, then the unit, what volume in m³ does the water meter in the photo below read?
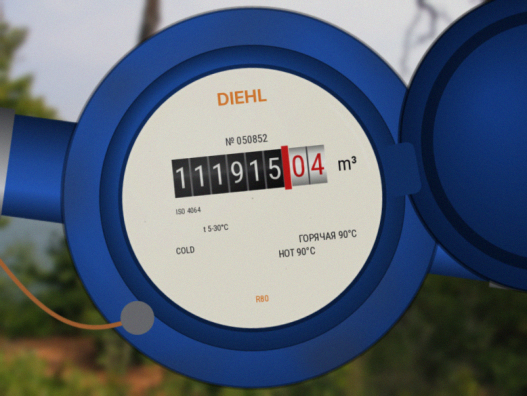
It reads **111915.04** m³
